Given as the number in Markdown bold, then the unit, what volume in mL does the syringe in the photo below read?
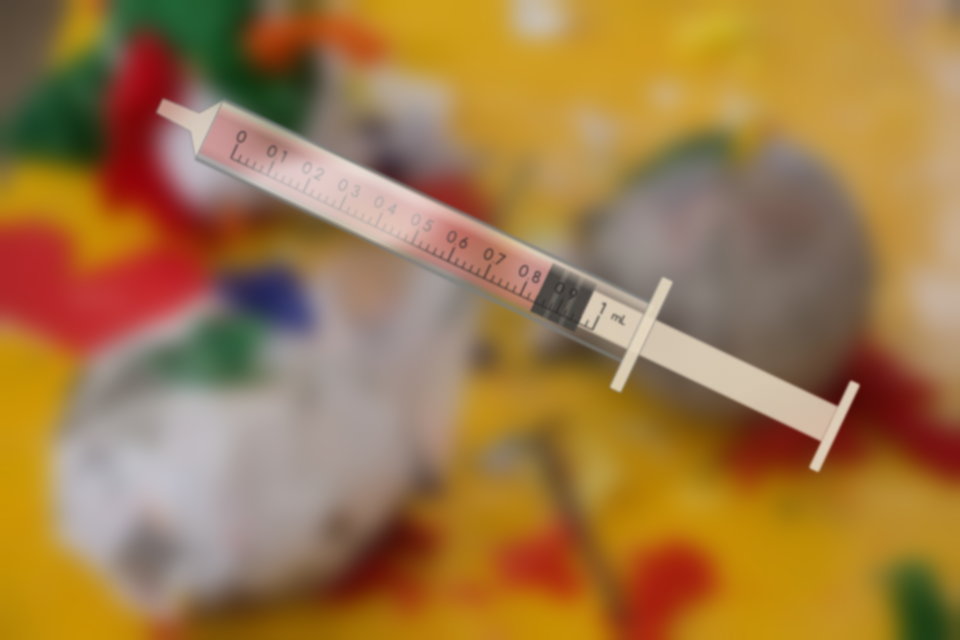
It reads **0.84** mL
